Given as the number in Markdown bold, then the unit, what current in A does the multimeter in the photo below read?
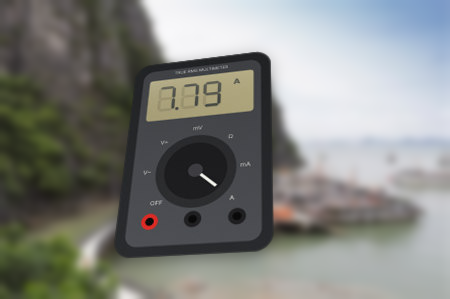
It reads **7.79** A
